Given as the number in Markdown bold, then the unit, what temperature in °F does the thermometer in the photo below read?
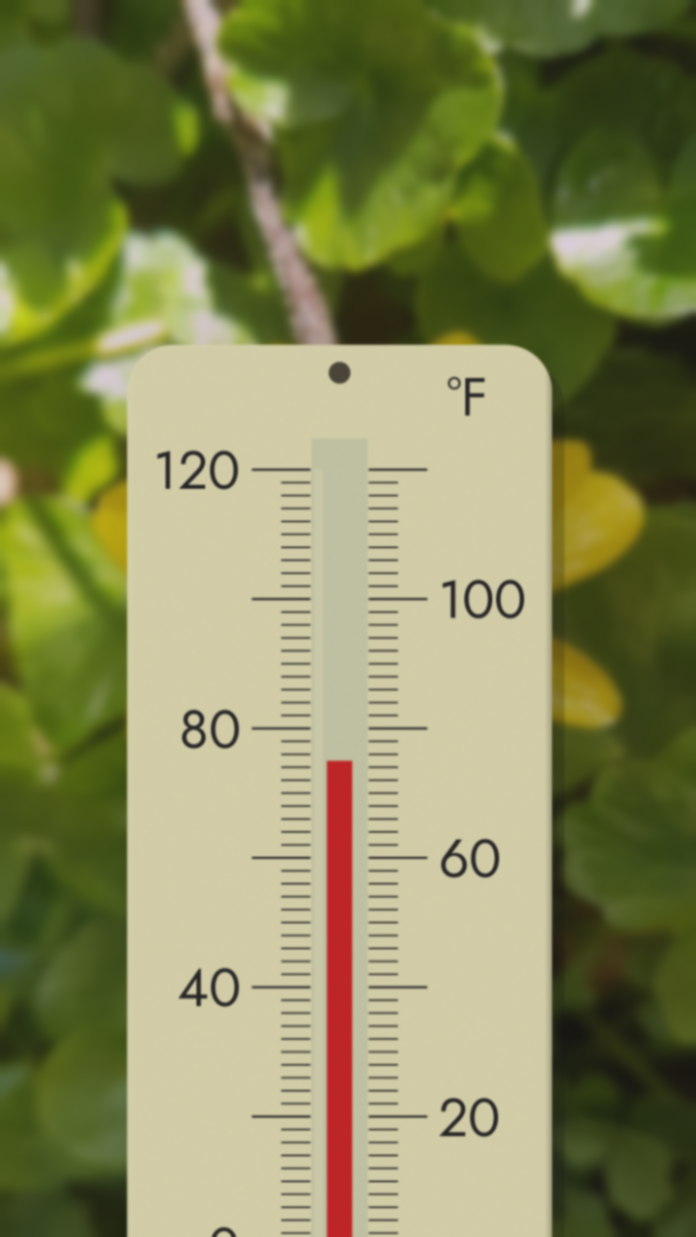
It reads **75** °F
